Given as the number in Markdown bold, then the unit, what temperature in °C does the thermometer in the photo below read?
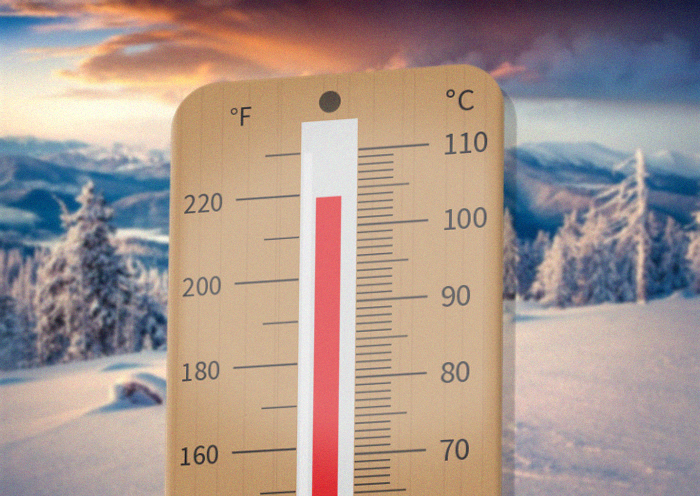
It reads **104** °C
